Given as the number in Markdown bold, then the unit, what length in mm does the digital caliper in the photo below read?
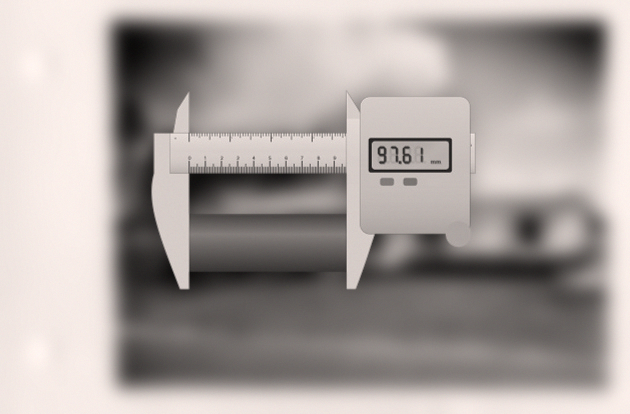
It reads **97.61** mm
